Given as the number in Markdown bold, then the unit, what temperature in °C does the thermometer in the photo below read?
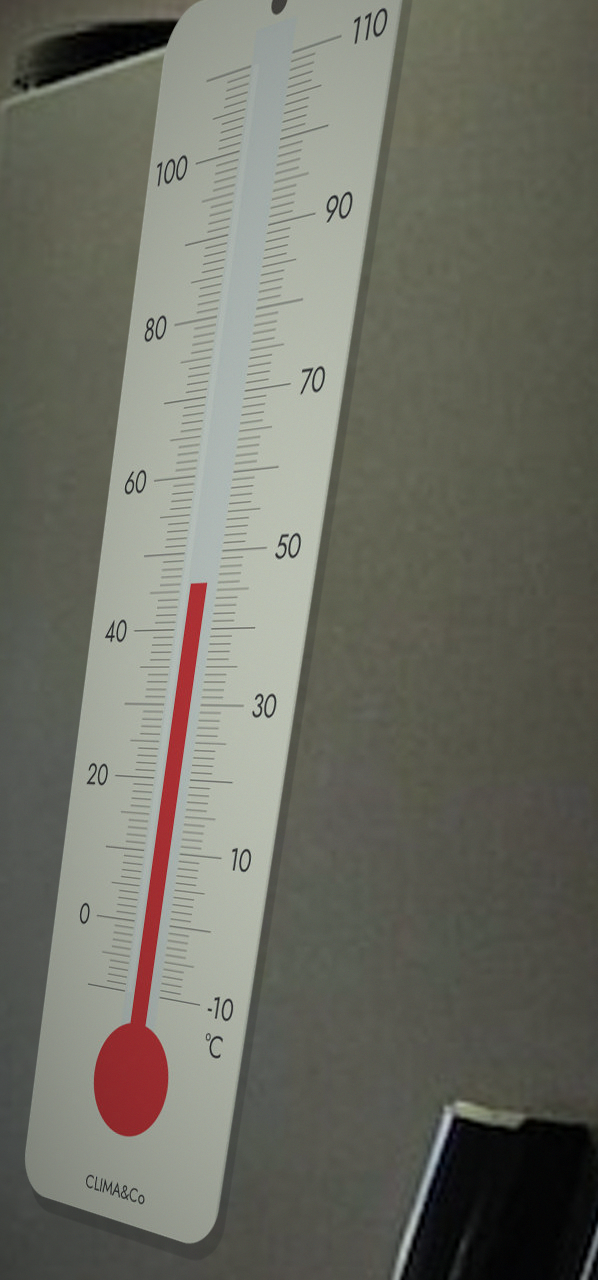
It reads **46** °C
